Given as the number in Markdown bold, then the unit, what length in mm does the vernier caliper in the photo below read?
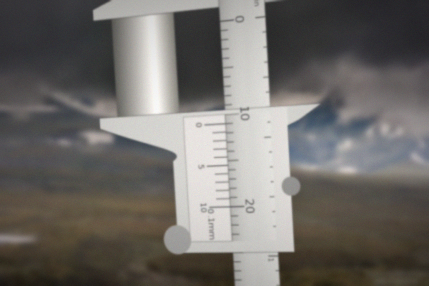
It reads **11.0** mm
